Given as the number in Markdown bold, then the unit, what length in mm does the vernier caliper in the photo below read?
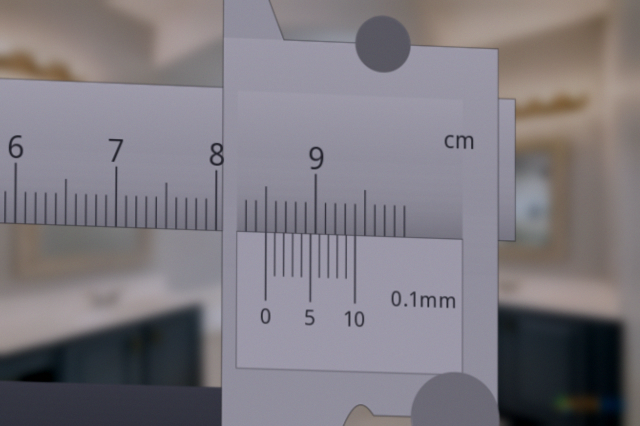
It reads **85.0** mm
